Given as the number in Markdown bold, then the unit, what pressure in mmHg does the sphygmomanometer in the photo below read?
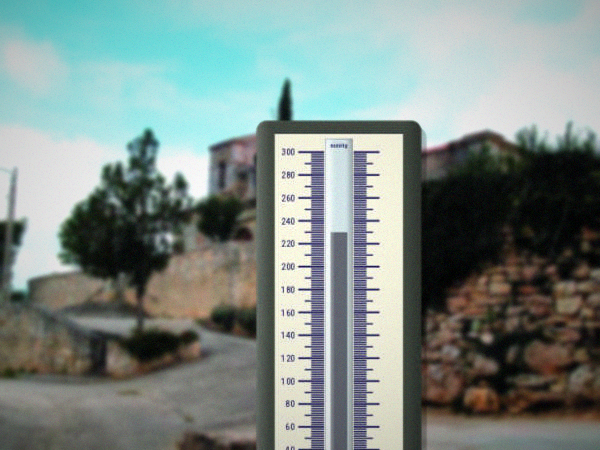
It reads **230** mmHg
